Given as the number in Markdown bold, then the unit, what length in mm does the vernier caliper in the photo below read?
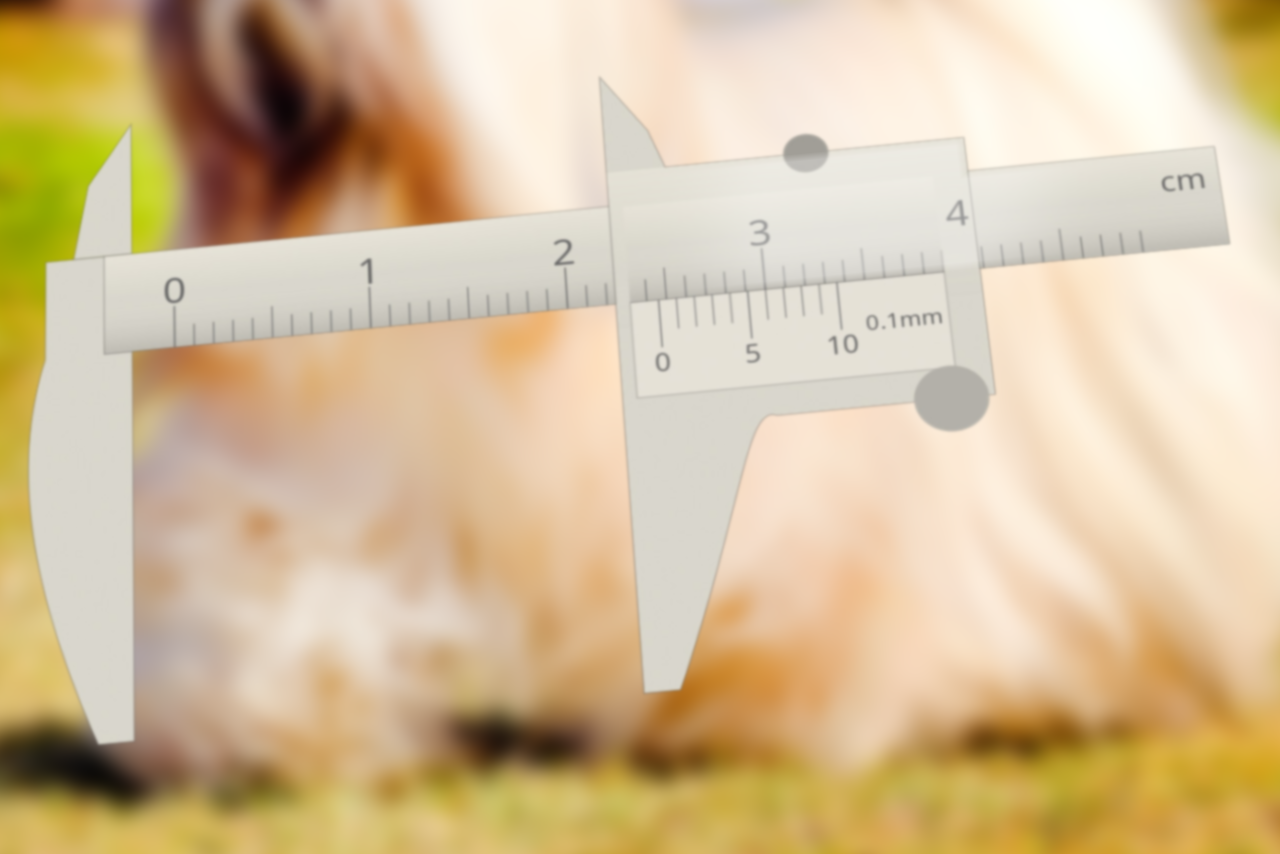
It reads **24.6** mm
